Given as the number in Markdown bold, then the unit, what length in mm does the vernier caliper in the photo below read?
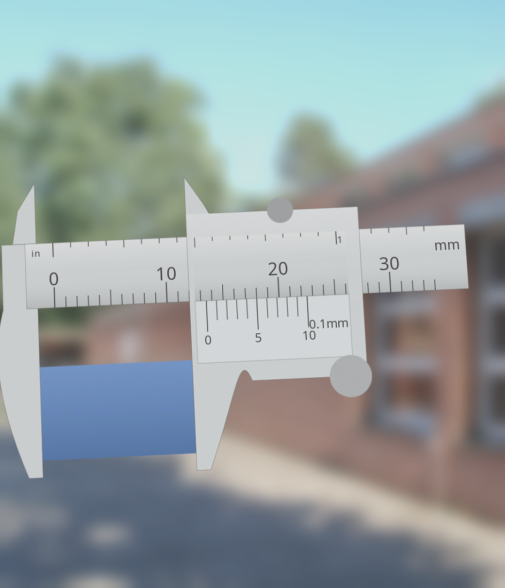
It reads **13.5** mm
